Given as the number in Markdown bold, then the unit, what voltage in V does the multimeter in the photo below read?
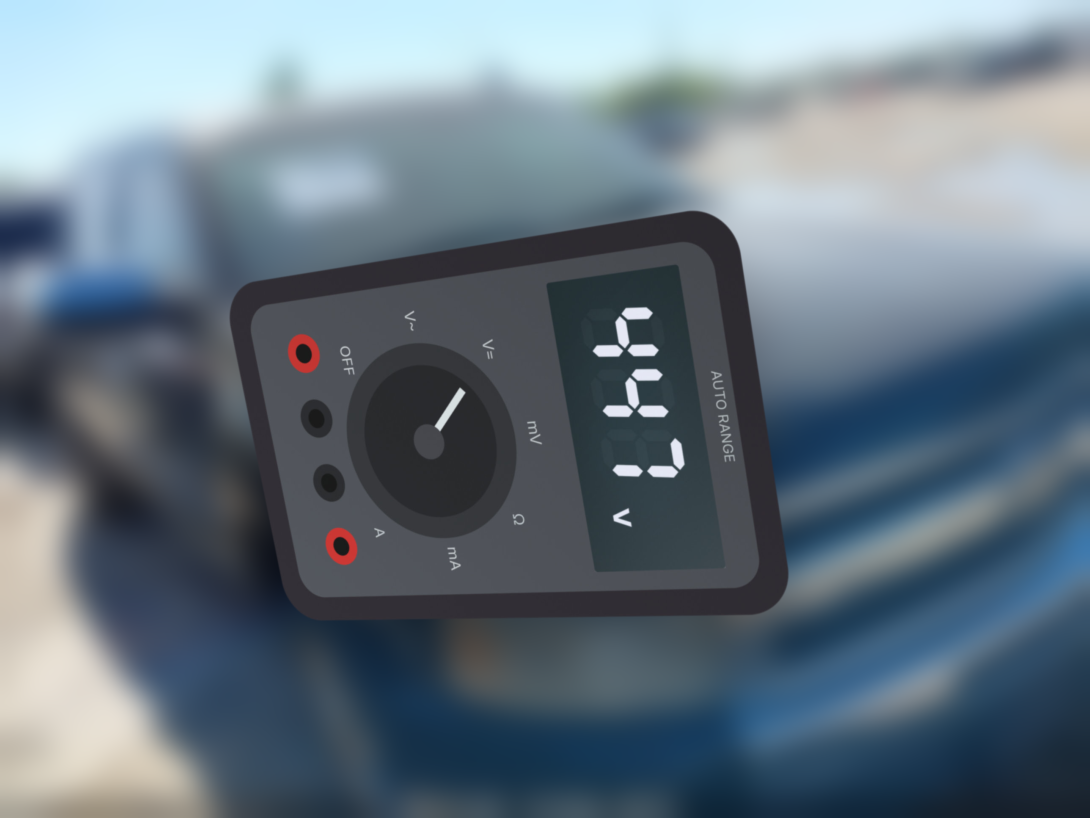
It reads **447** V
